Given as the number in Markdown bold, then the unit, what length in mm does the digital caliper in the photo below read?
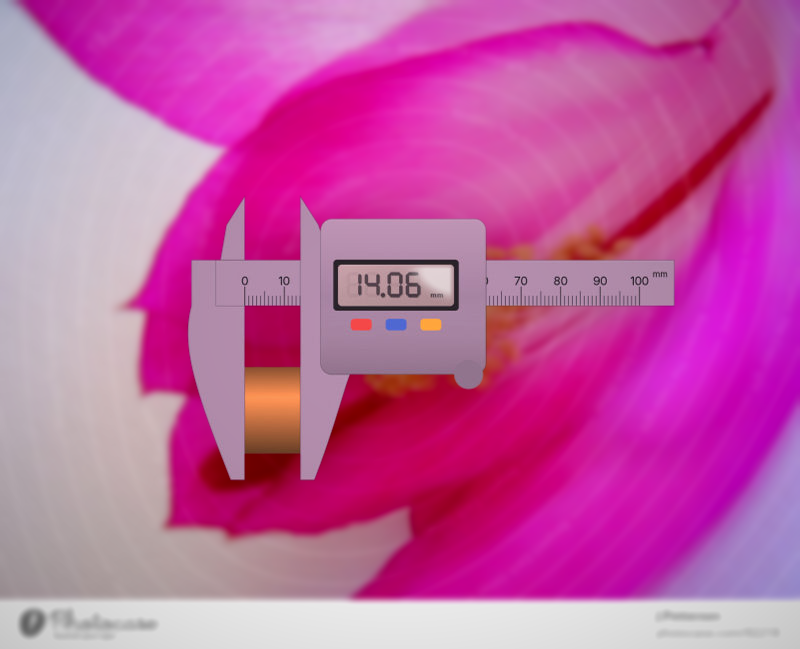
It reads **14.06** mm
